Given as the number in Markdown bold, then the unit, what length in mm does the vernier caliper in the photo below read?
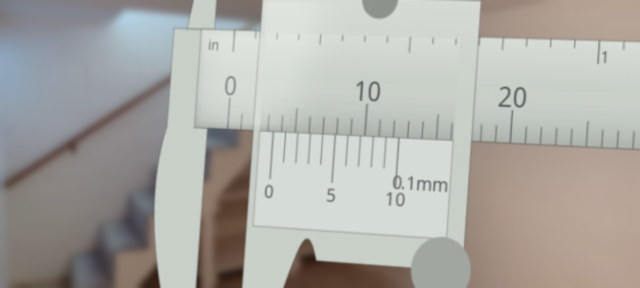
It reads **3.4** mm
